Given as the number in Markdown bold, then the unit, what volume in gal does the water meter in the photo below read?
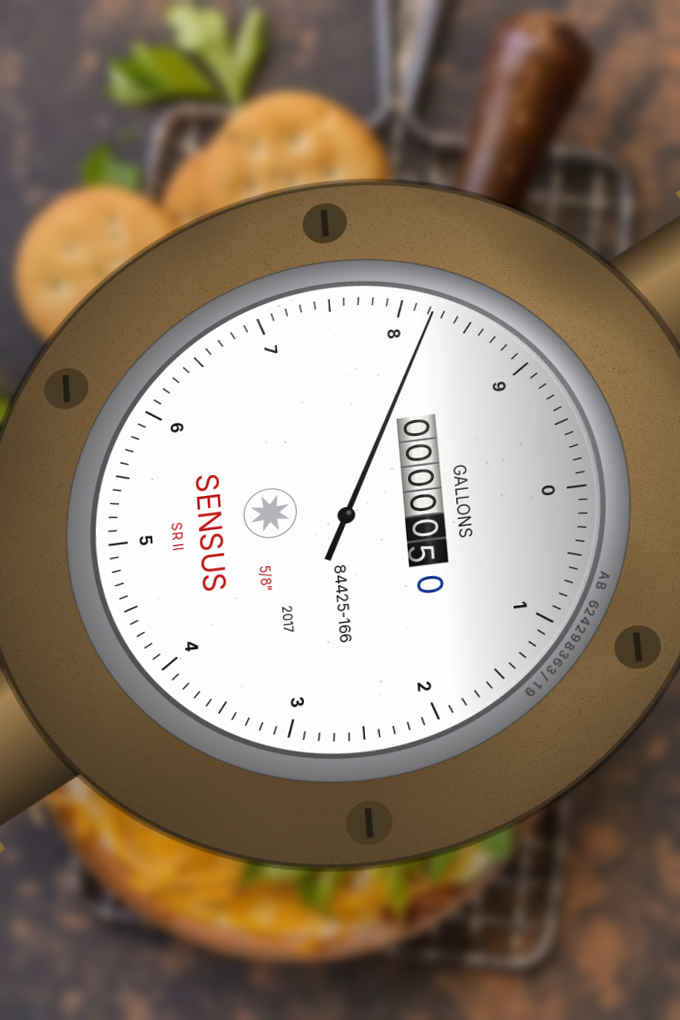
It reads **48.2** gal
